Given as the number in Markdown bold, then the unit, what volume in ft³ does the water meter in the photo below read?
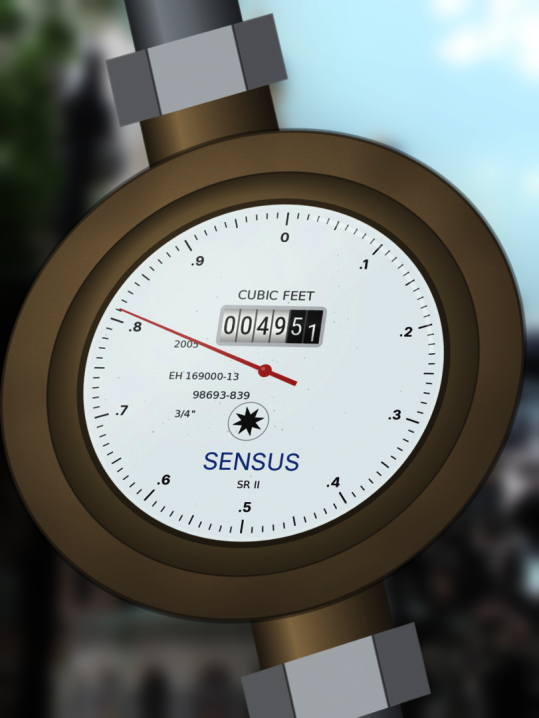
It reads **4950.81** ft³
